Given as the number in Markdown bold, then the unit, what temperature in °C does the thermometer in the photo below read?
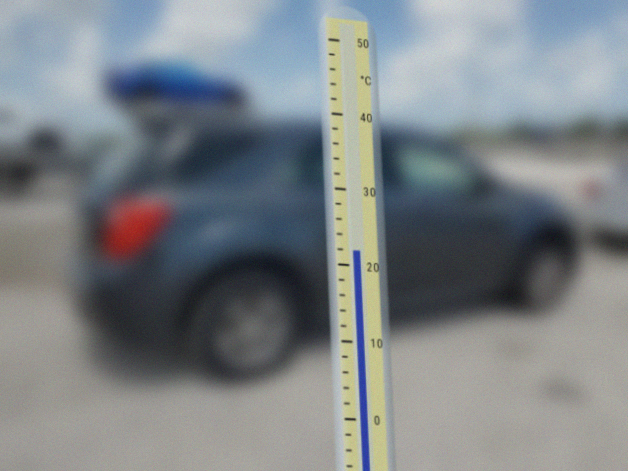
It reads **22** °C
